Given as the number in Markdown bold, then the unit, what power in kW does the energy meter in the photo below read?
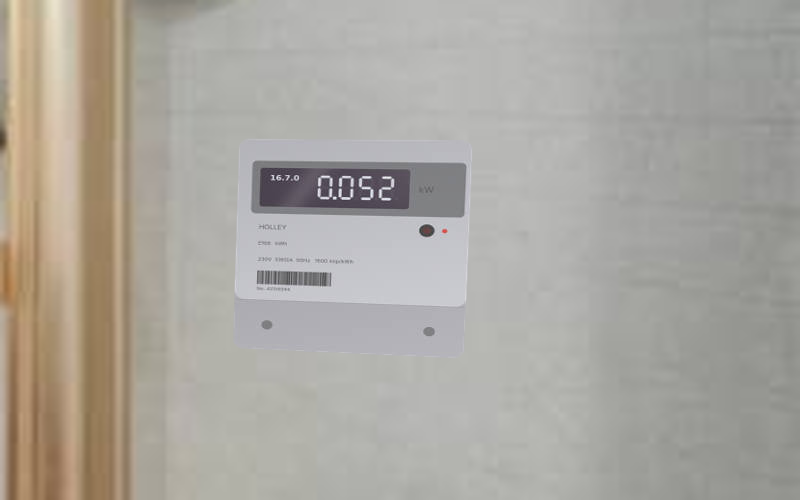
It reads **0.052** kW
